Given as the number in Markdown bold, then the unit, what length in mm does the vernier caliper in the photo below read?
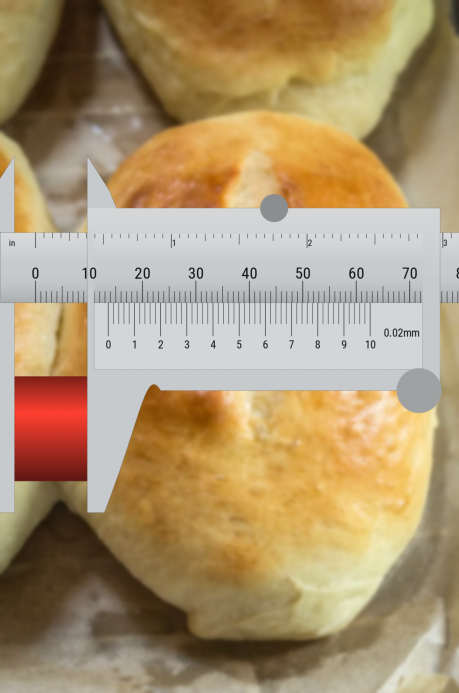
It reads **13.6** mm
